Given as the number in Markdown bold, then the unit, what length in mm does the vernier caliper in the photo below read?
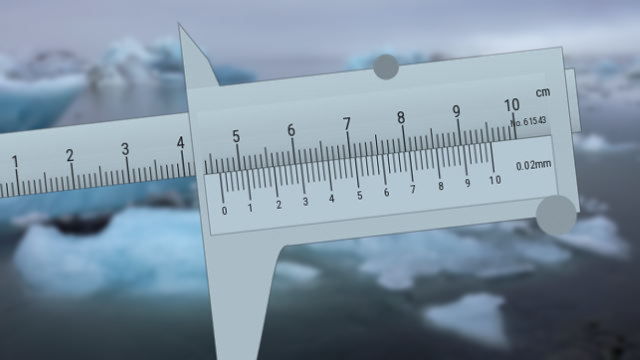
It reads **46.4** mm
